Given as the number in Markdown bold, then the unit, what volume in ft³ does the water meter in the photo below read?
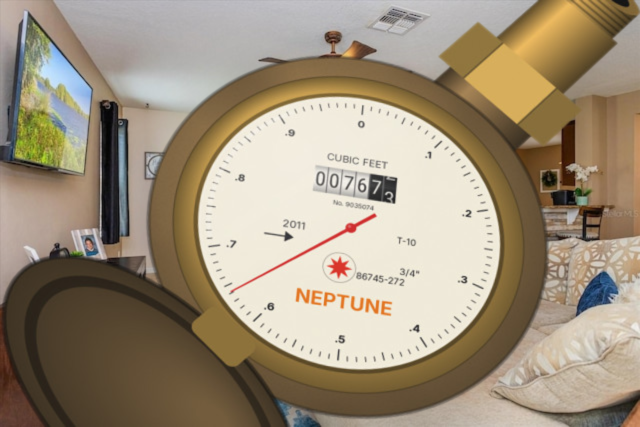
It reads **7672.64** ft³
